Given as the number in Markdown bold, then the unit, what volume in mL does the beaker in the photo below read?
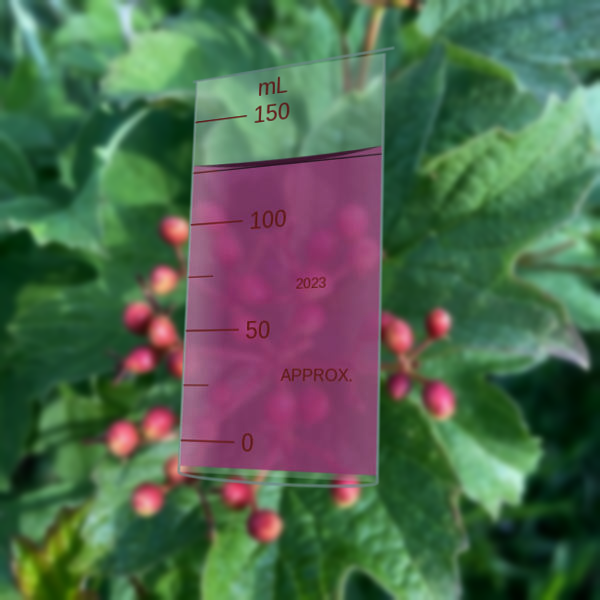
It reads **125** mL
